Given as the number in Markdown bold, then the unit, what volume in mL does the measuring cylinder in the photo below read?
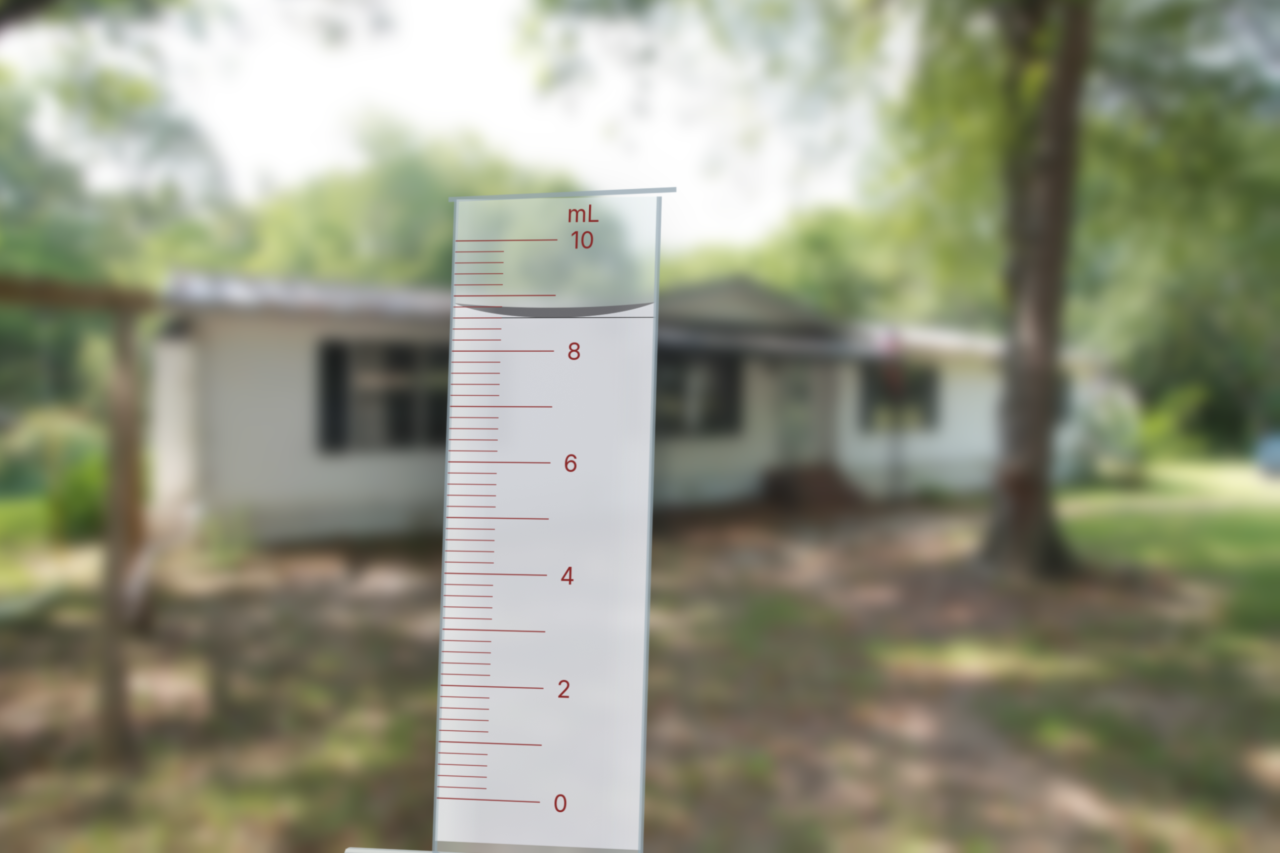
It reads **8.6** mL
